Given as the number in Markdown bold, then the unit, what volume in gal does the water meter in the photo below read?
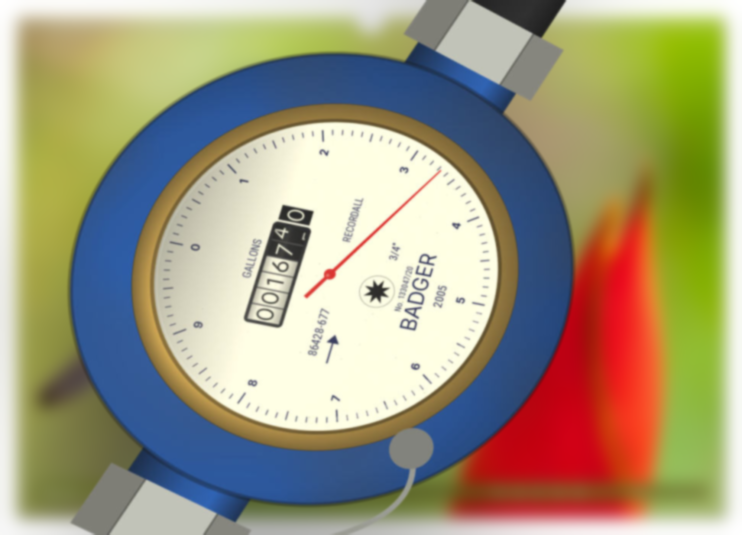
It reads **16743.3** gal
